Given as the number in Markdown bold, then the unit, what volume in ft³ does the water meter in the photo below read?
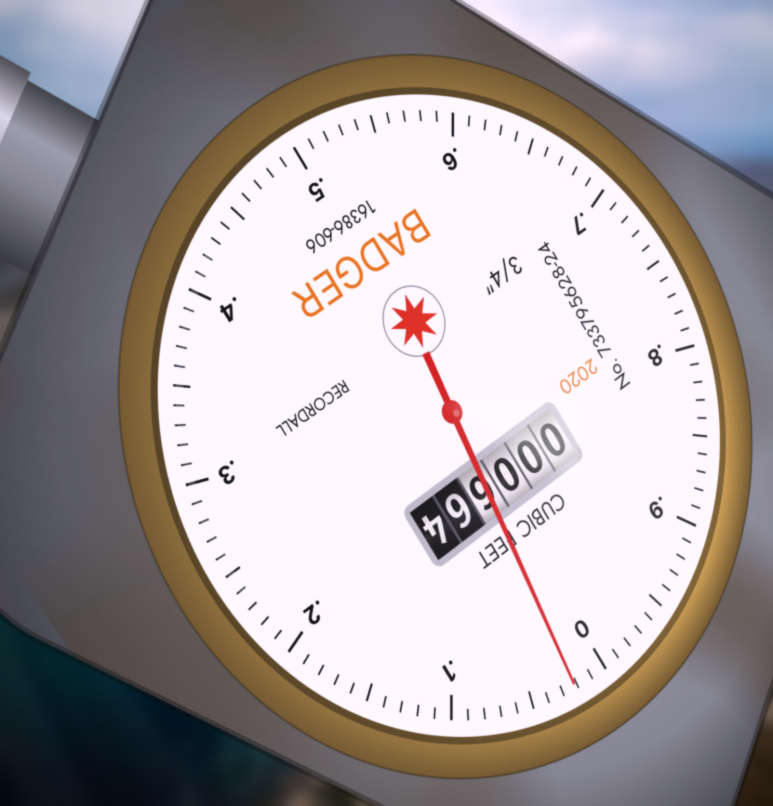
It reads **664.02** ft³
